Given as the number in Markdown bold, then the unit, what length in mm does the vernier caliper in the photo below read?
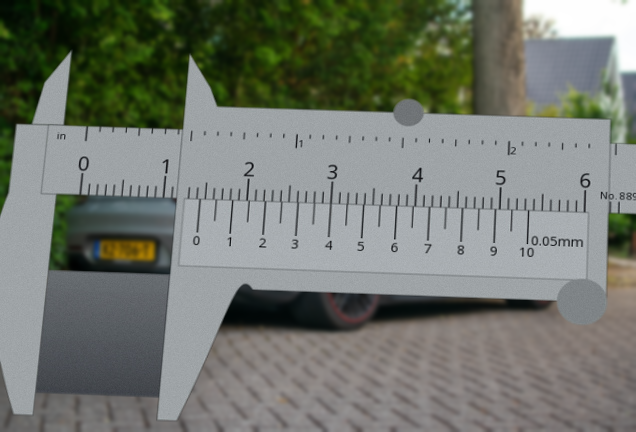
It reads **14.4** mm
